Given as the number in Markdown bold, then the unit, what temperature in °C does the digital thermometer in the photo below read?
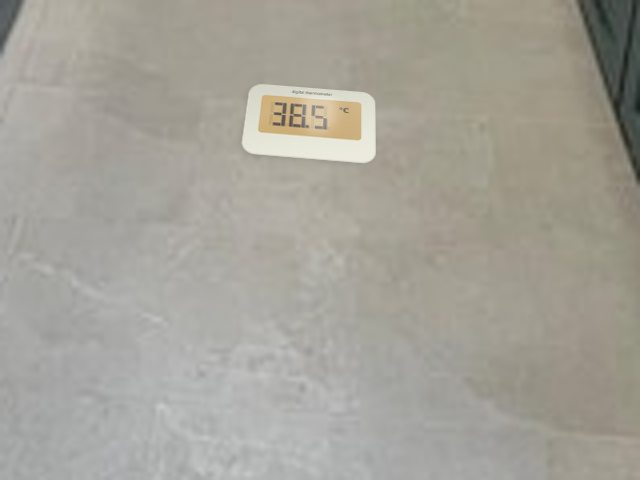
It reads **38.5** °C
